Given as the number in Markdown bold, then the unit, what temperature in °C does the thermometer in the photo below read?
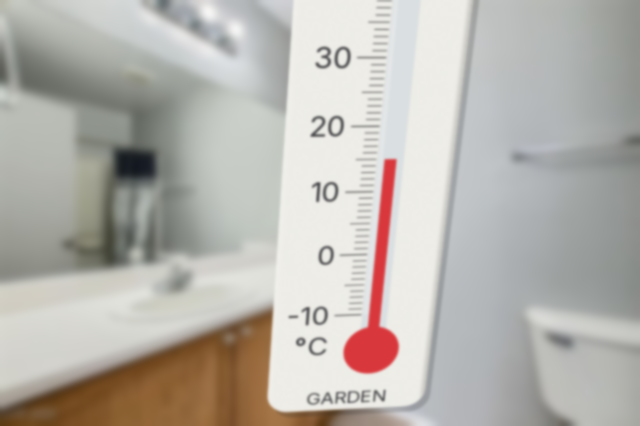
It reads **15** °C
